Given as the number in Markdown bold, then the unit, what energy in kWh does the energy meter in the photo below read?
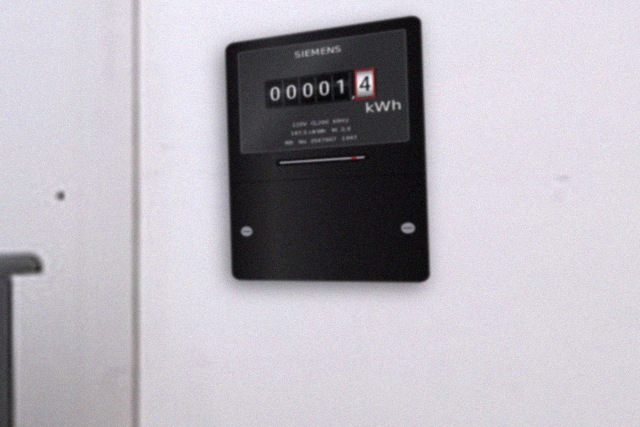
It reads **1.4** kWh
